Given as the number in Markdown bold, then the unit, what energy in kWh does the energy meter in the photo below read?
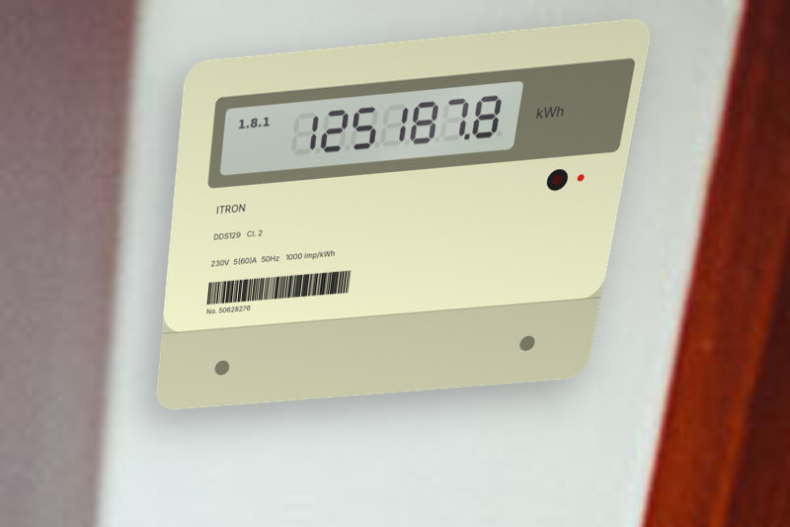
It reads **125187.8** kWh
